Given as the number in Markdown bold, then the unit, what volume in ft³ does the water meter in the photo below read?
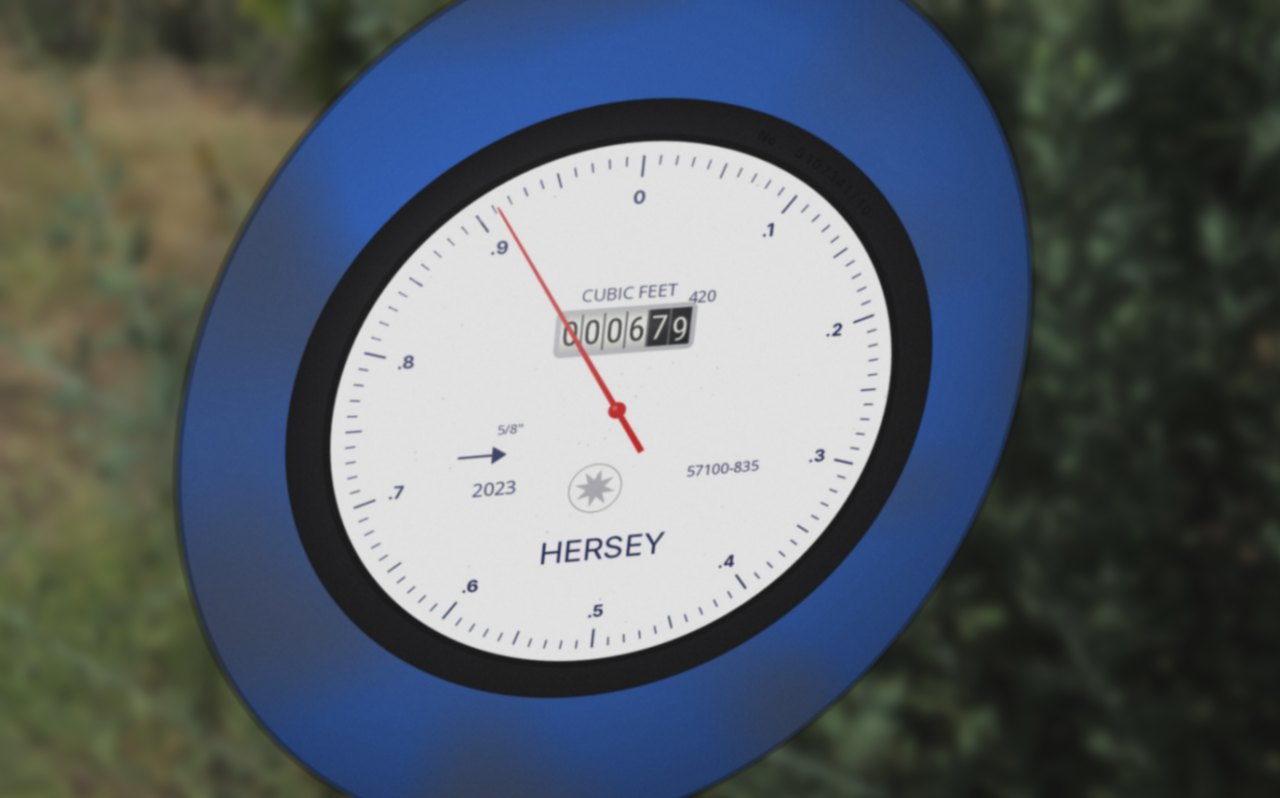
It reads **678.91** ft³
